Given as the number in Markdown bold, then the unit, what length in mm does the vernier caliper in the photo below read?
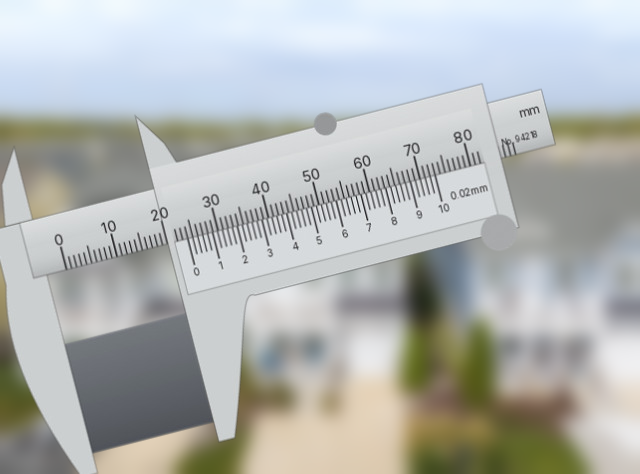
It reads **24.0** mm
